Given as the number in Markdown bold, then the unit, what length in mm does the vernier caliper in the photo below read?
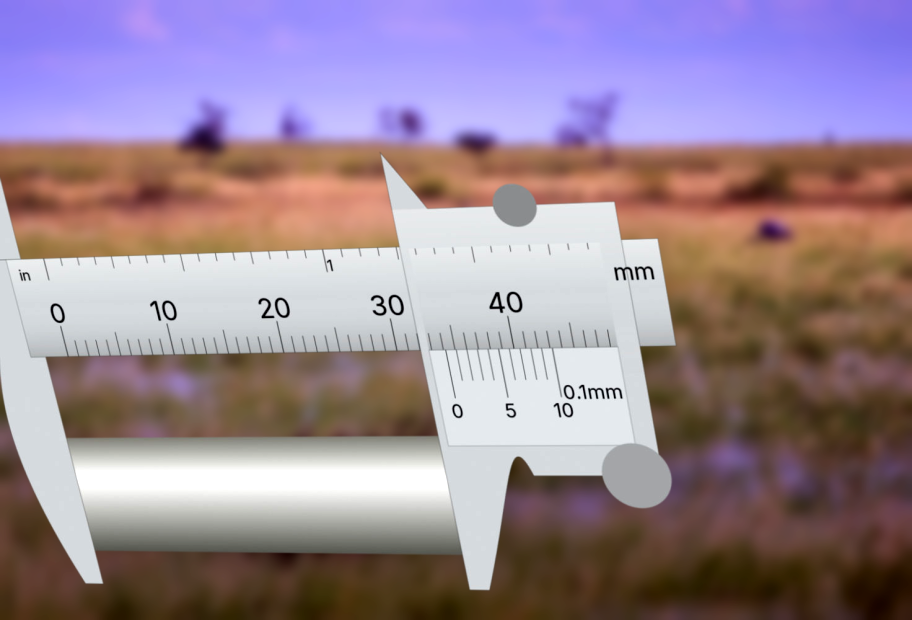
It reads **34.2** mm
